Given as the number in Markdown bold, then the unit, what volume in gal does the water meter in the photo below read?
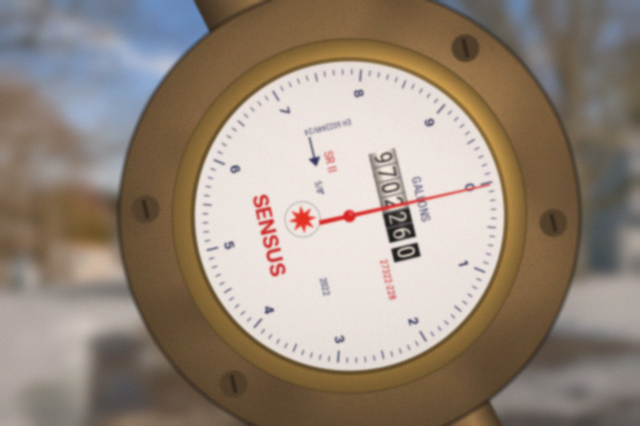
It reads **9702260.0** gal
